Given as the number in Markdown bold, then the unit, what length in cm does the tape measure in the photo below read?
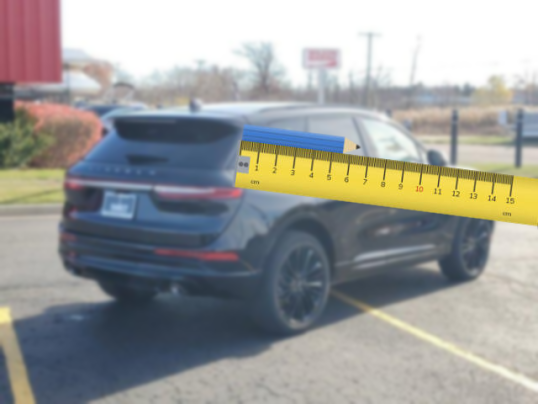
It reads **6.5** cm
